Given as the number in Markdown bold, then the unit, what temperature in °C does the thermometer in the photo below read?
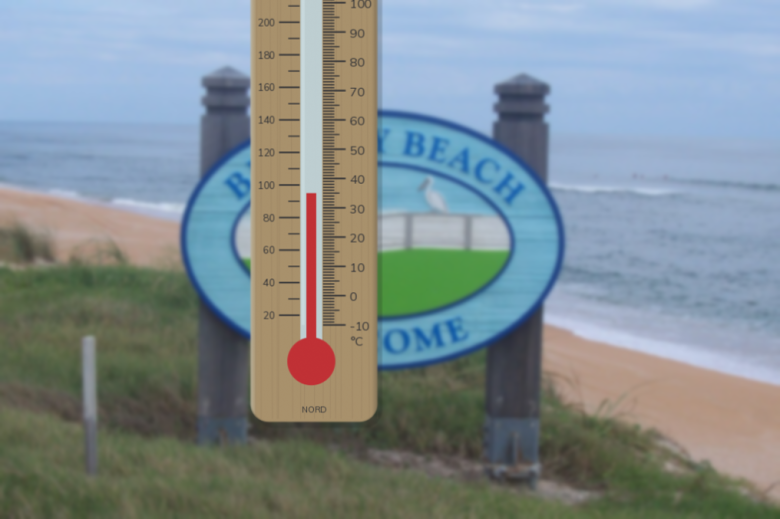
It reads **35** °C
